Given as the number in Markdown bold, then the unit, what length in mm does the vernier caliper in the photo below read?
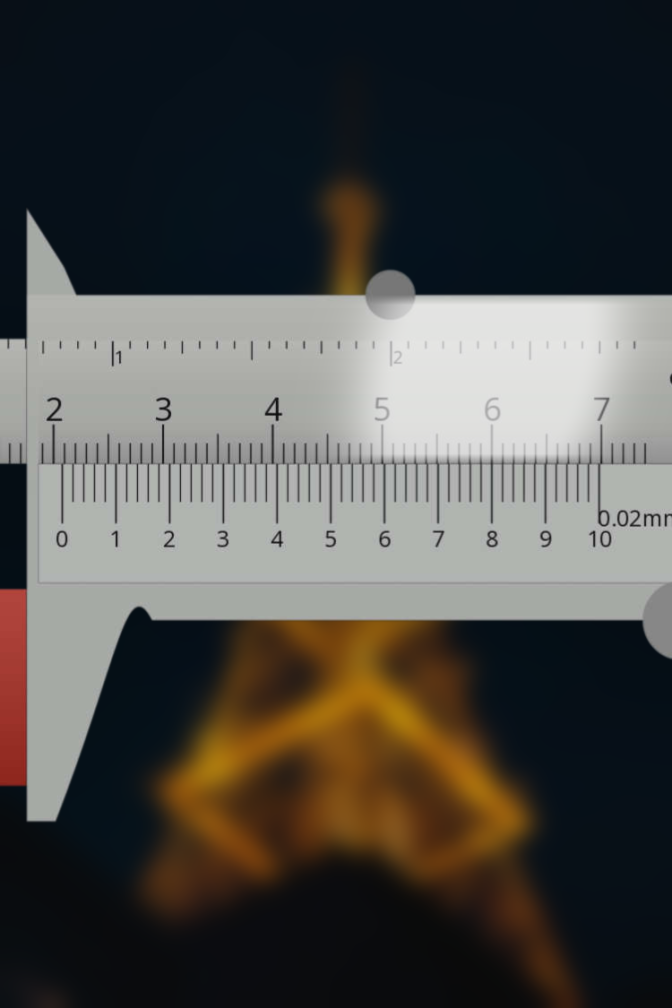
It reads **20.8** mm
